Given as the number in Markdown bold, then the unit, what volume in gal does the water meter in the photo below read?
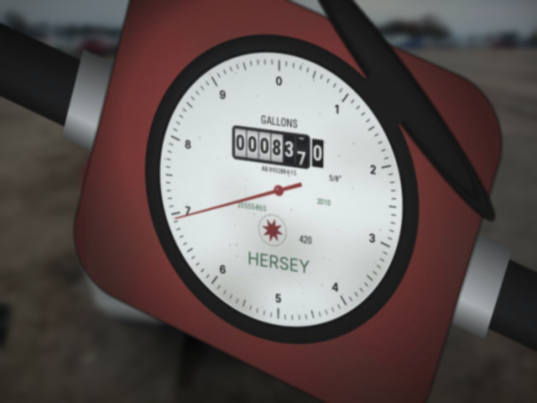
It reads **8366.9** gal
